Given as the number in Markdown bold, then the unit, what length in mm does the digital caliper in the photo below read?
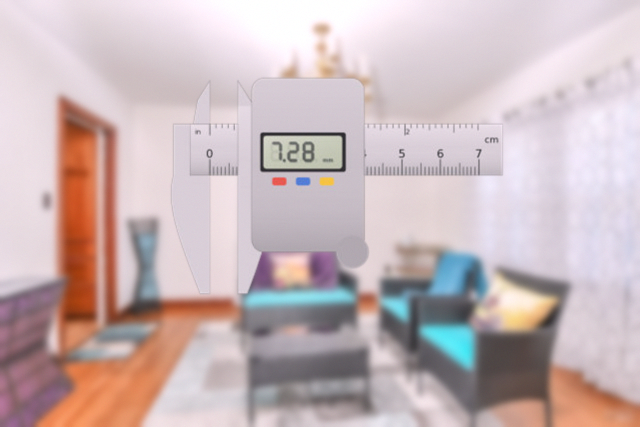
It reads **7.28** mm
